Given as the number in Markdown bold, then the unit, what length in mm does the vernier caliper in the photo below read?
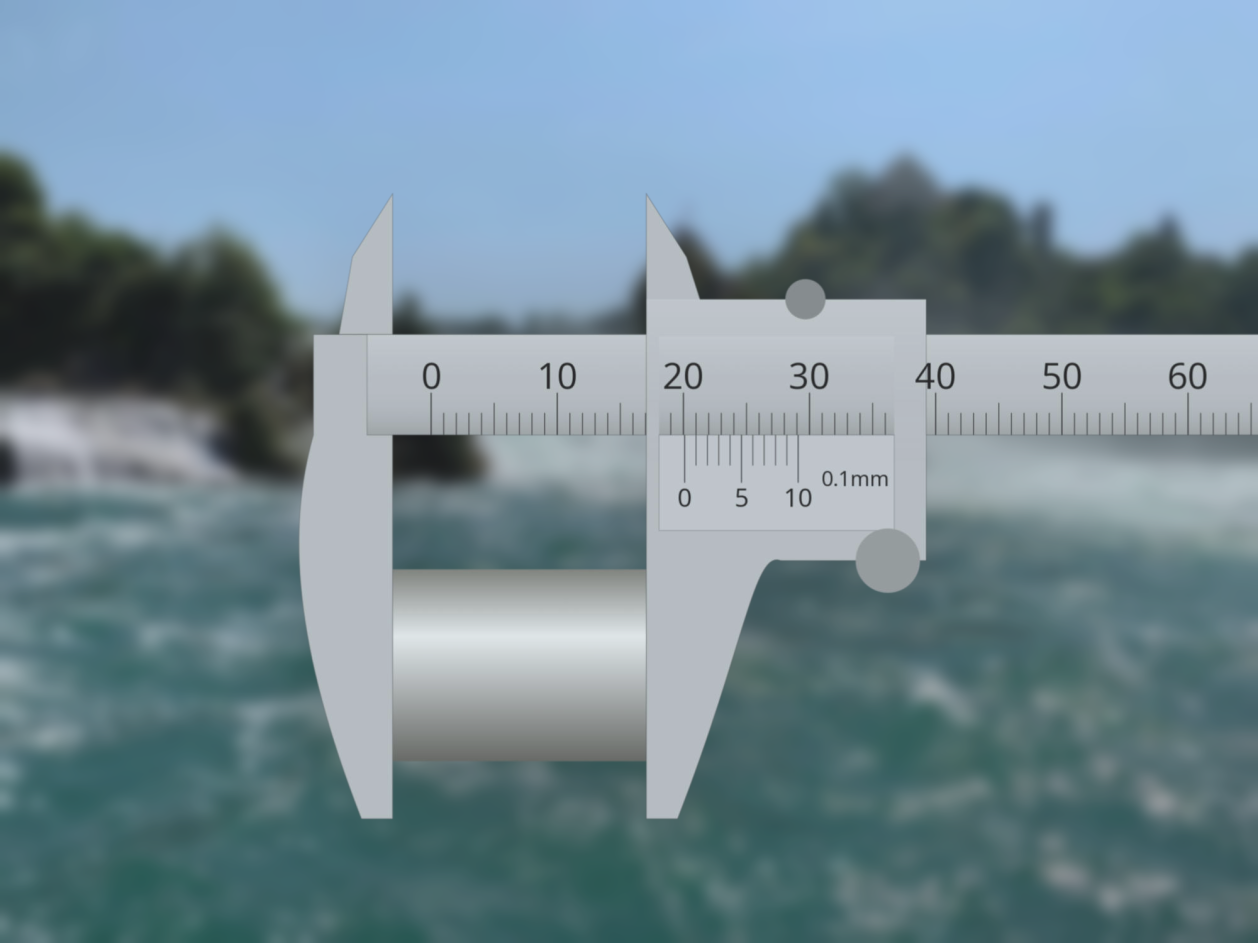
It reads **20.1** mm
